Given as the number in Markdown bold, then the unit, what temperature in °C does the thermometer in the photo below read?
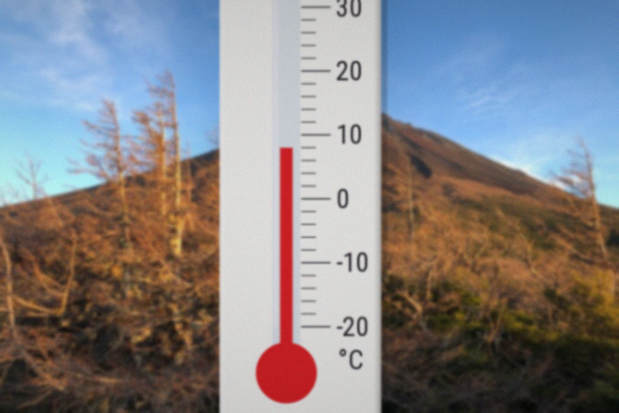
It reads **8** °C
